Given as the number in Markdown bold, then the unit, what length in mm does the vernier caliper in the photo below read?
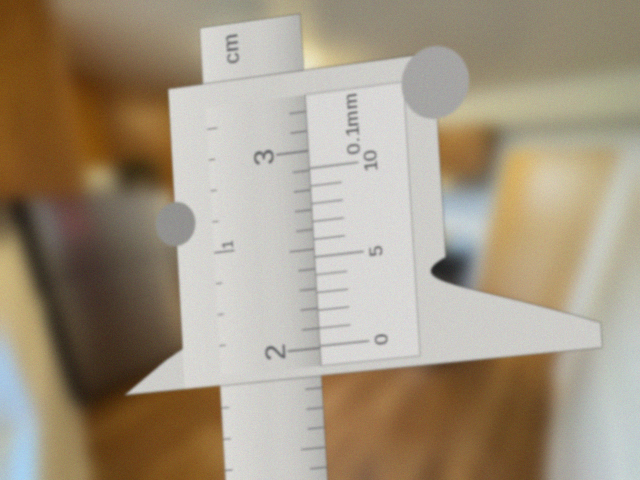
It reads **20.1** mm
